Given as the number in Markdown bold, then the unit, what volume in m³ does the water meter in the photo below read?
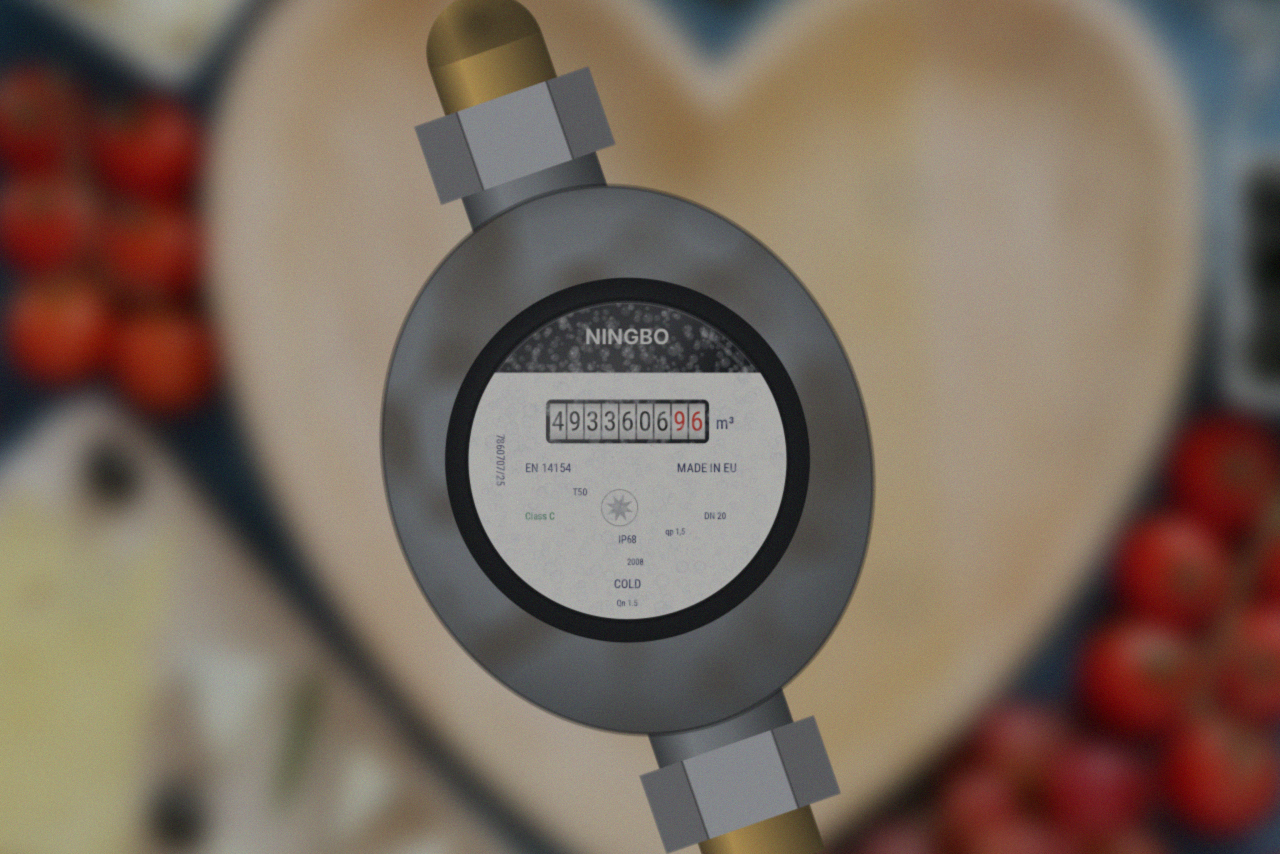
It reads **4933606.96** m³
